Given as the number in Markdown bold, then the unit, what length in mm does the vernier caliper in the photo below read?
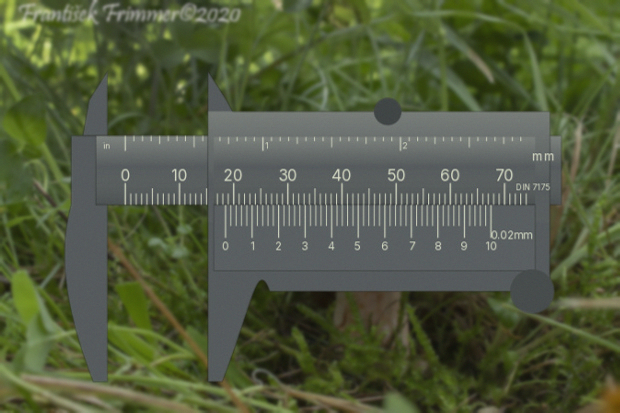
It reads **18.5** mm
